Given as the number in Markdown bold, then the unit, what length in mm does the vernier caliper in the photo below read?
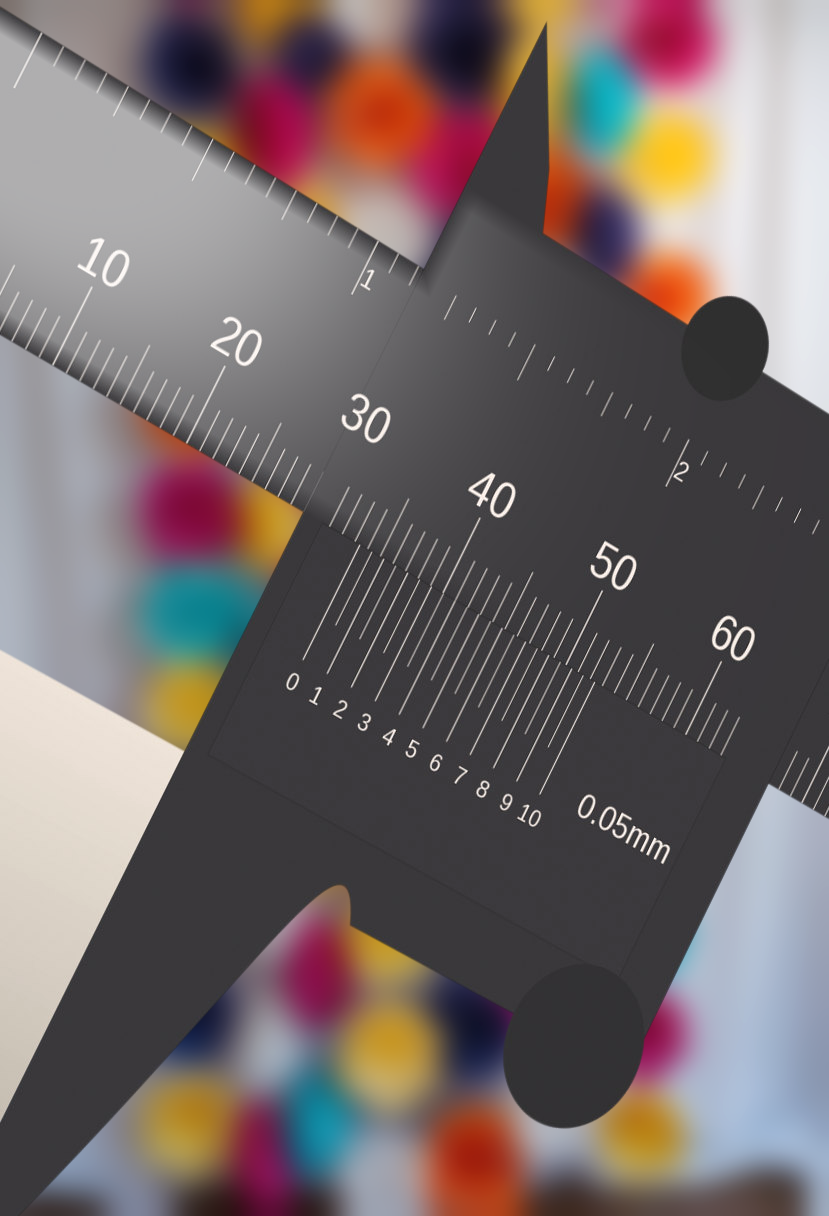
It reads **33.4** mm
